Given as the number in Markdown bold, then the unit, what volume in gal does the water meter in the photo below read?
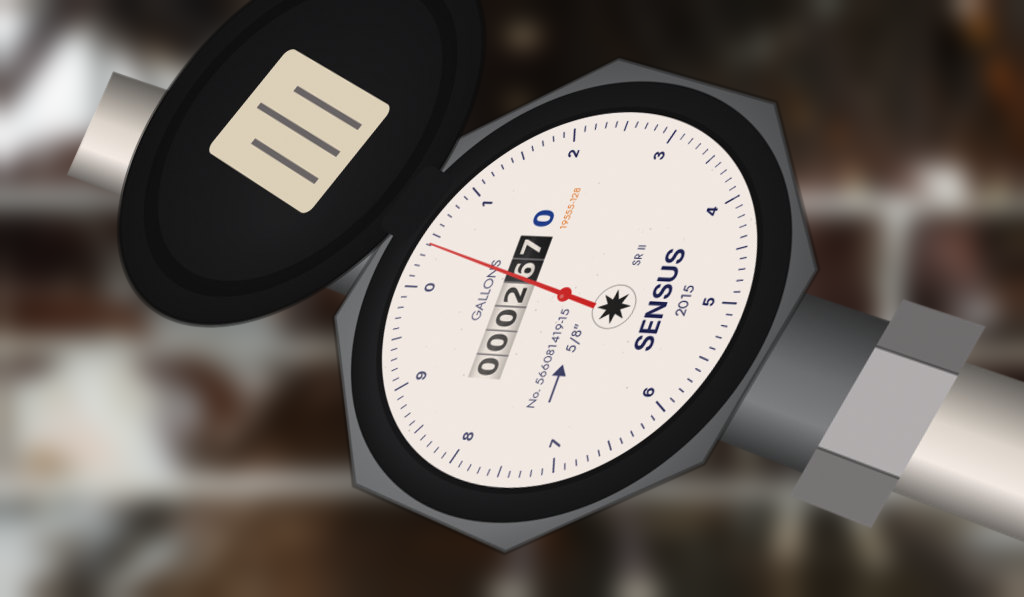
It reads **2670.4** gal
